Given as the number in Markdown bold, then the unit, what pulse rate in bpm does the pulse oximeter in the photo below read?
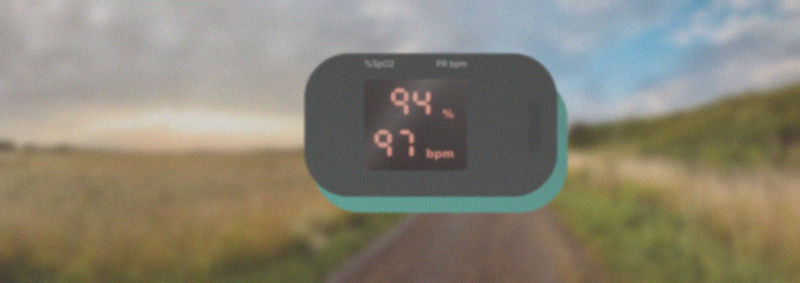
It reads **97** bpm
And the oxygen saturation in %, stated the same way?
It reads **94** %
